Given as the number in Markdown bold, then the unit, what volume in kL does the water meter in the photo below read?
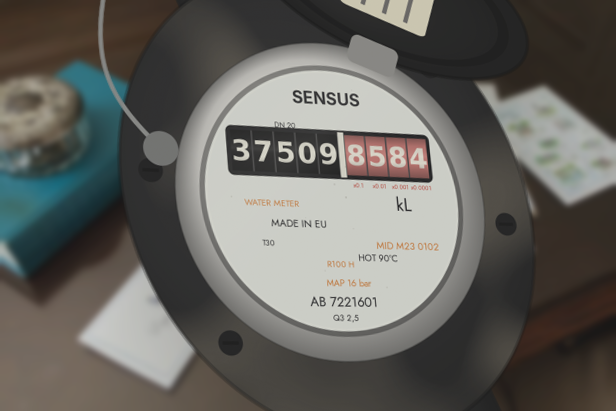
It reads **37509.8584** kL
